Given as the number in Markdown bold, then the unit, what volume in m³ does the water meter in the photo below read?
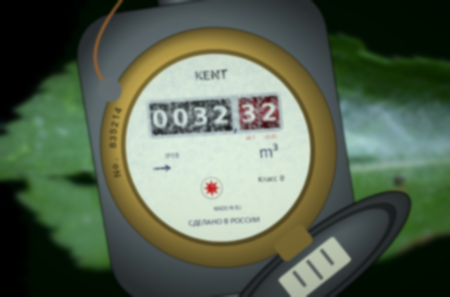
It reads **32.32** m³
